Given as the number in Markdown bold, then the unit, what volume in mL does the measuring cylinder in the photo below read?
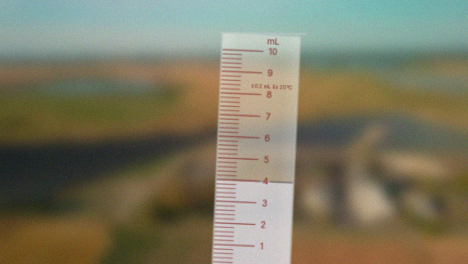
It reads **4** mL
